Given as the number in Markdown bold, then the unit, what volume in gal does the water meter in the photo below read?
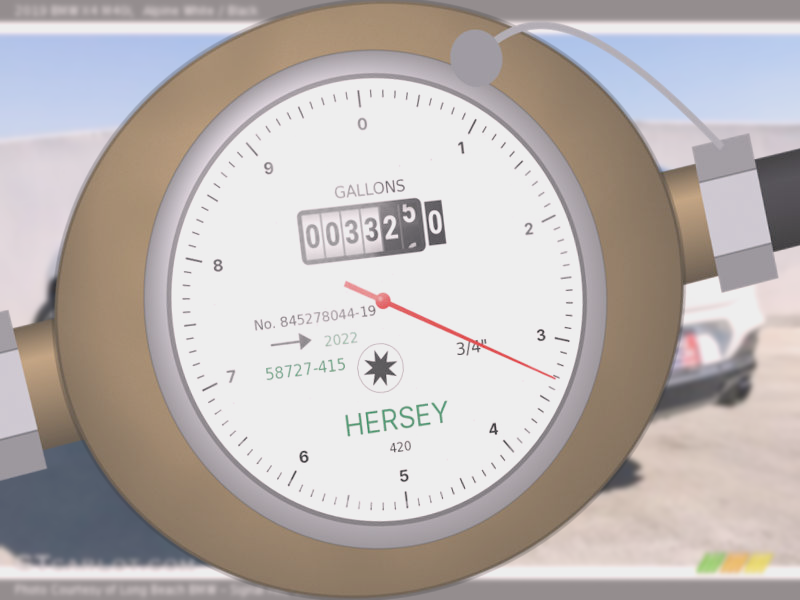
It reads **33253.3** gal
